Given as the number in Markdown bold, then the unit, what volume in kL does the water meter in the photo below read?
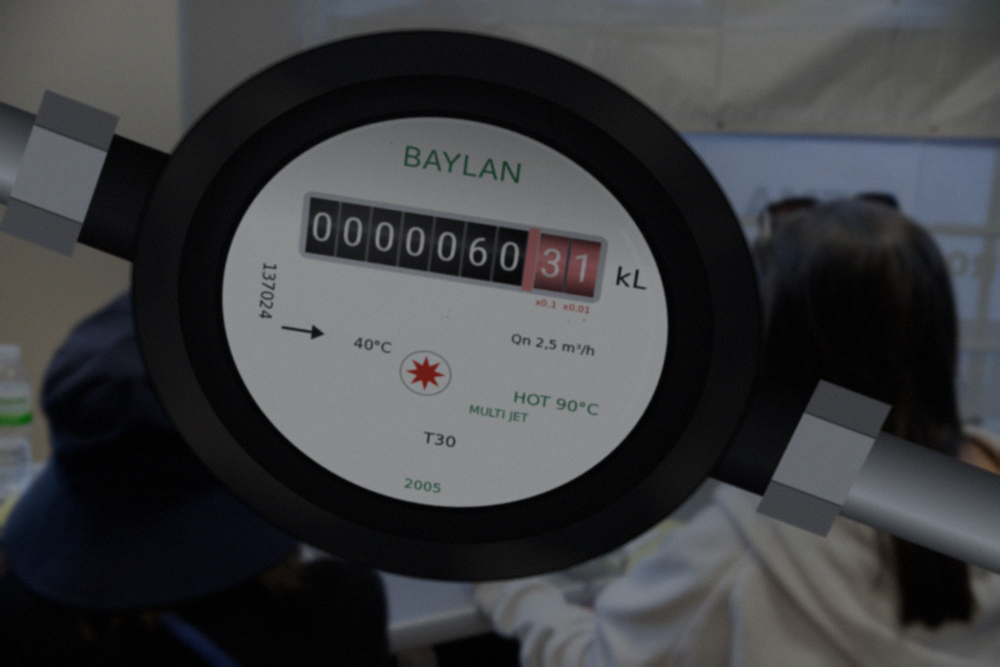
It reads **60.31** kL
